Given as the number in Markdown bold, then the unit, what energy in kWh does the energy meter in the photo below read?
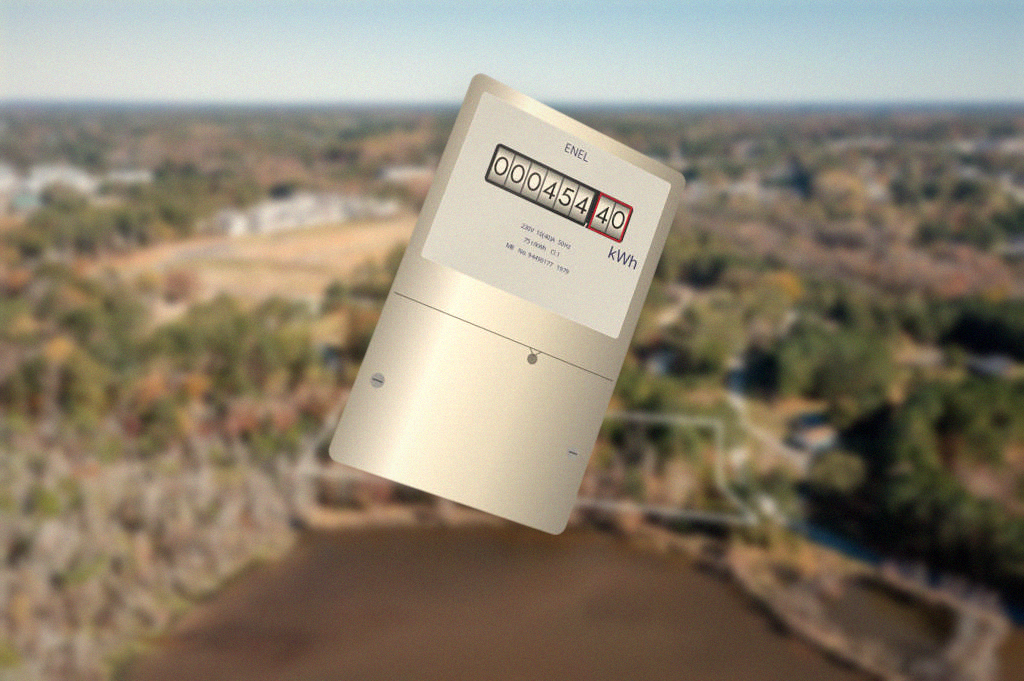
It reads **454.40** kWh
